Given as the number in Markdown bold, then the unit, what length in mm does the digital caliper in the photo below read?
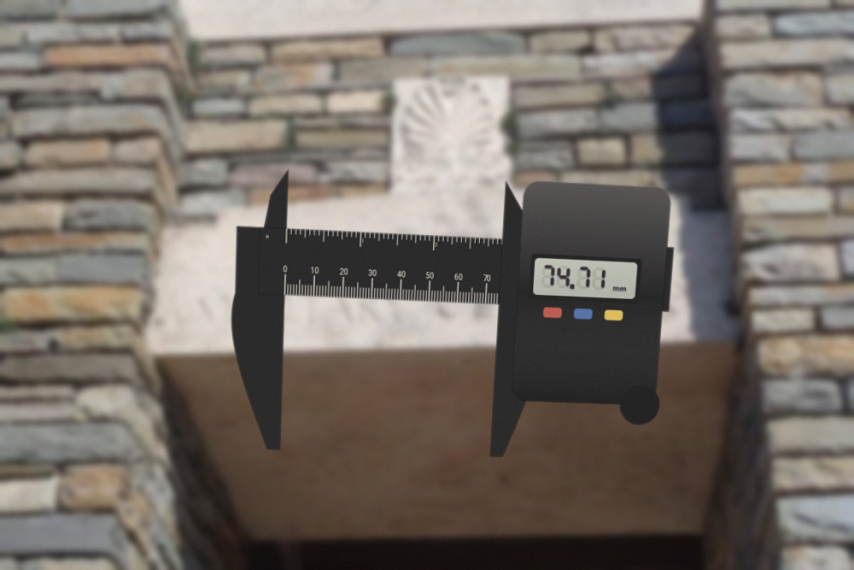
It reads **74.71** mm
